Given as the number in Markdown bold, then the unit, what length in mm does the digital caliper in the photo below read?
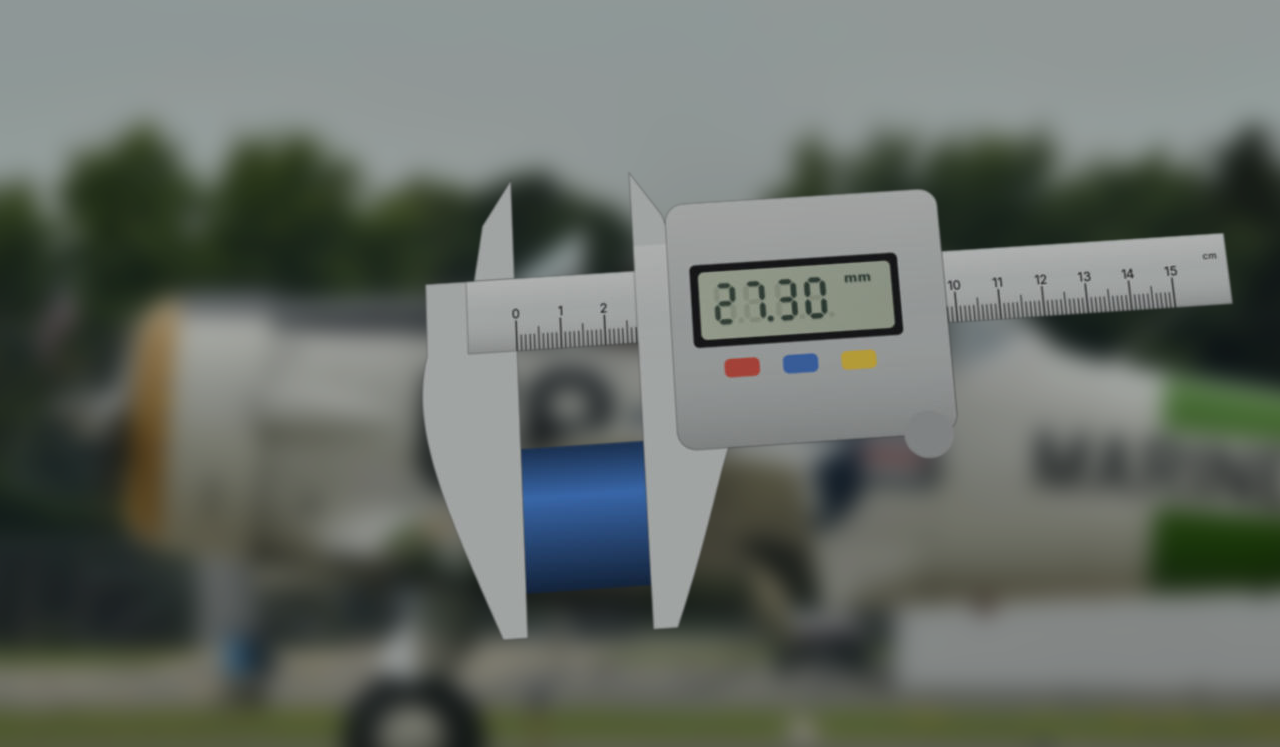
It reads **27.30** mm
